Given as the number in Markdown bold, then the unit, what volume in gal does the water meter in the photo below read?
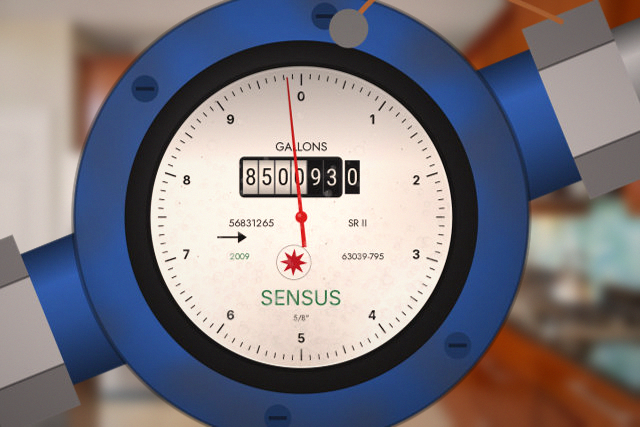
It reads **8500929.8** gal
